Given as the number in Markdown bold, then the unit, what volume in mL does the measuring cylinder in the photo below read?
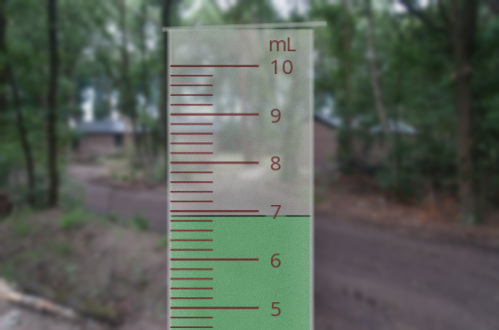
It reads **6.9** mL
